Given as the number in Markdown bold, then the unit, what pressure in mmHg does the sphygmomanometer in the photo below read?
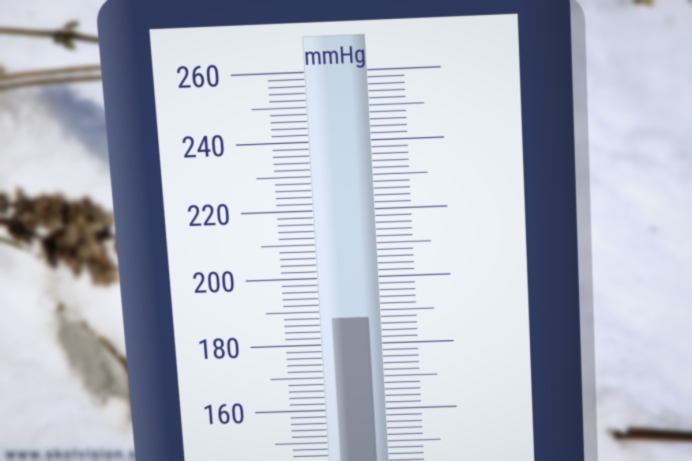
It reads **188** mmHg
